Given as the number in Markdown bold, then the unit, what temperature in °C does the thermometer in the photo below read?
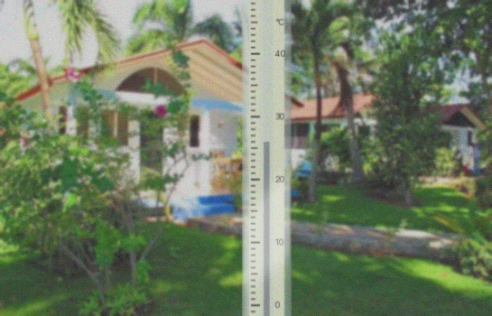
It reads **26** °C
